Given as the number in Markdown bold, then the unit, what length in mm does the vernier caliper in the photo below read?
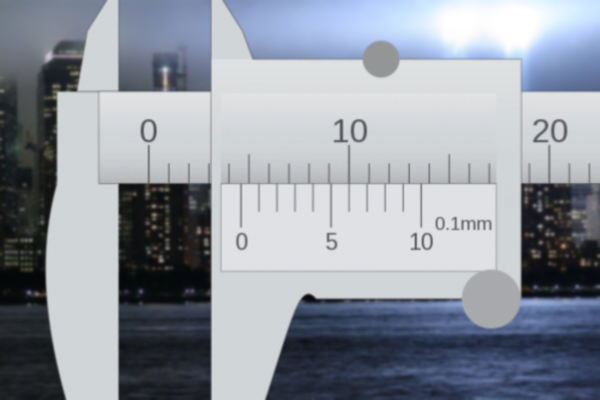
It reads **4.6** mm
